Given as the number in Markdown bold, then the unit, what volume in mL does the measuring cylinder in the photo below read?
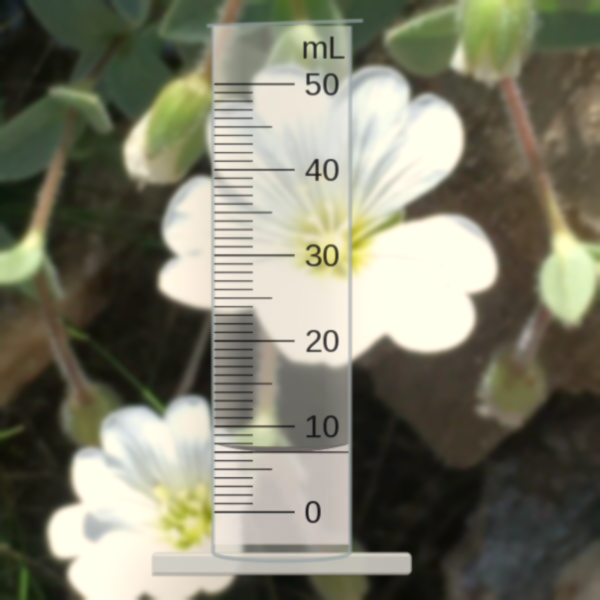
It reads **7** mL
